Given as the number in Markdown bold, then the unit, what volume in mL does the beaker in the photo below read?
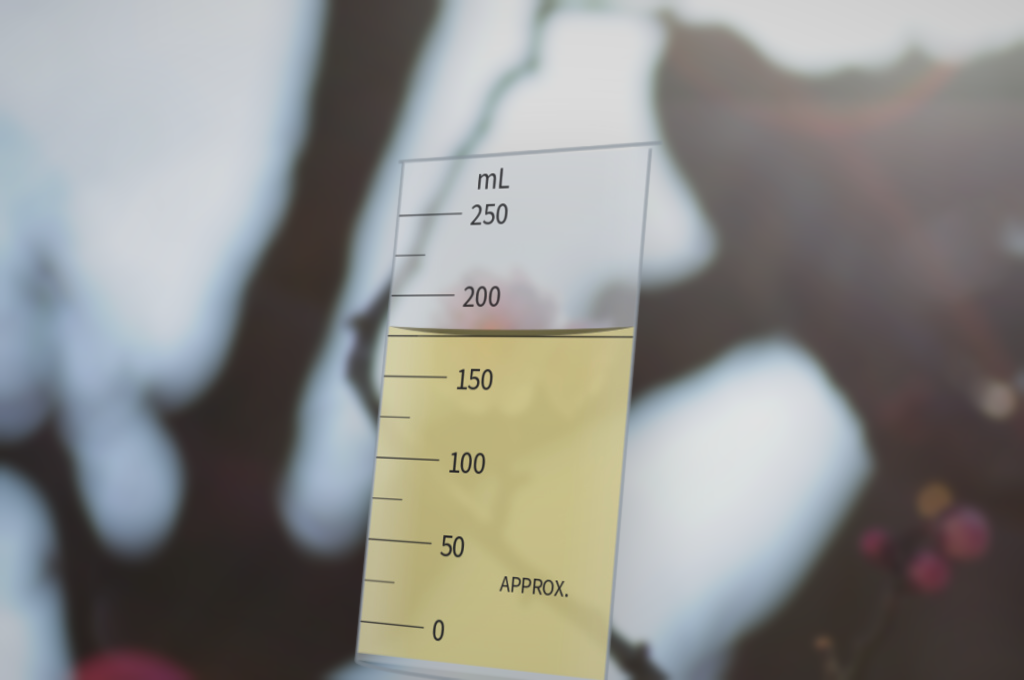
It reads **175** mL
